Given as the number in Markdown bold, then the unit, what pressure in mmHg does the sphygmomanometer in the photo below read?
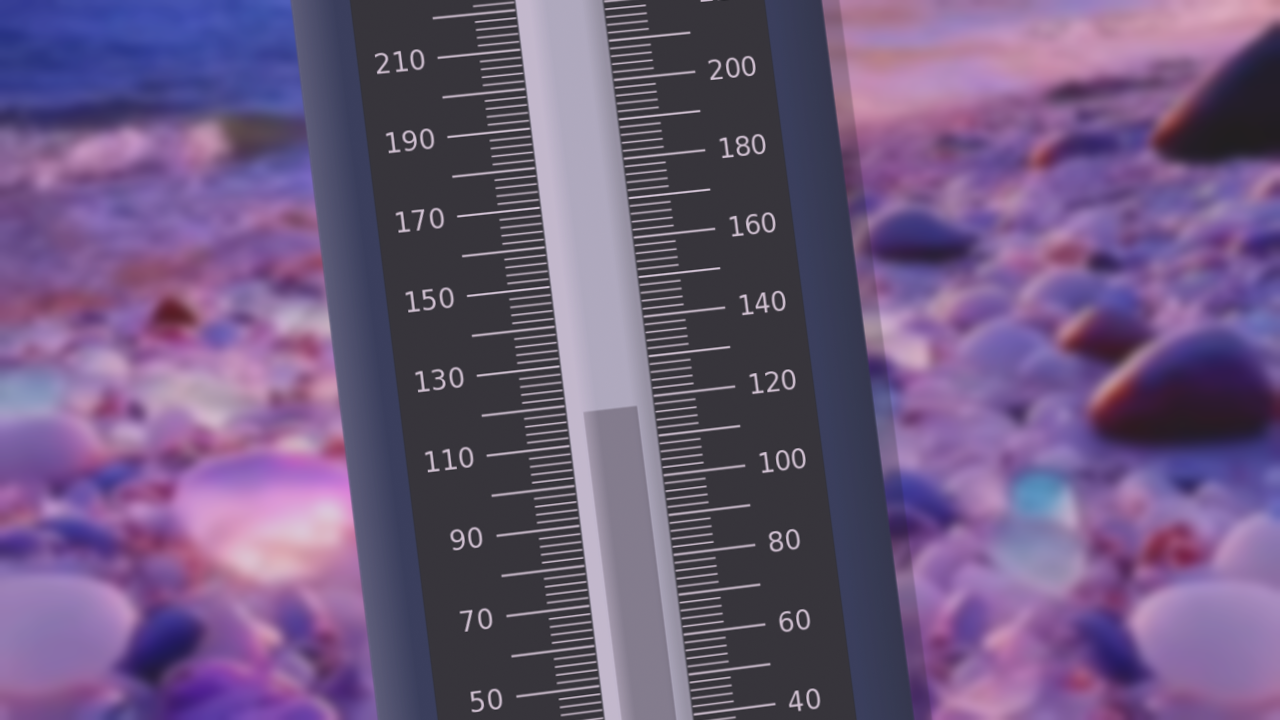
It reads **118** mmHg
